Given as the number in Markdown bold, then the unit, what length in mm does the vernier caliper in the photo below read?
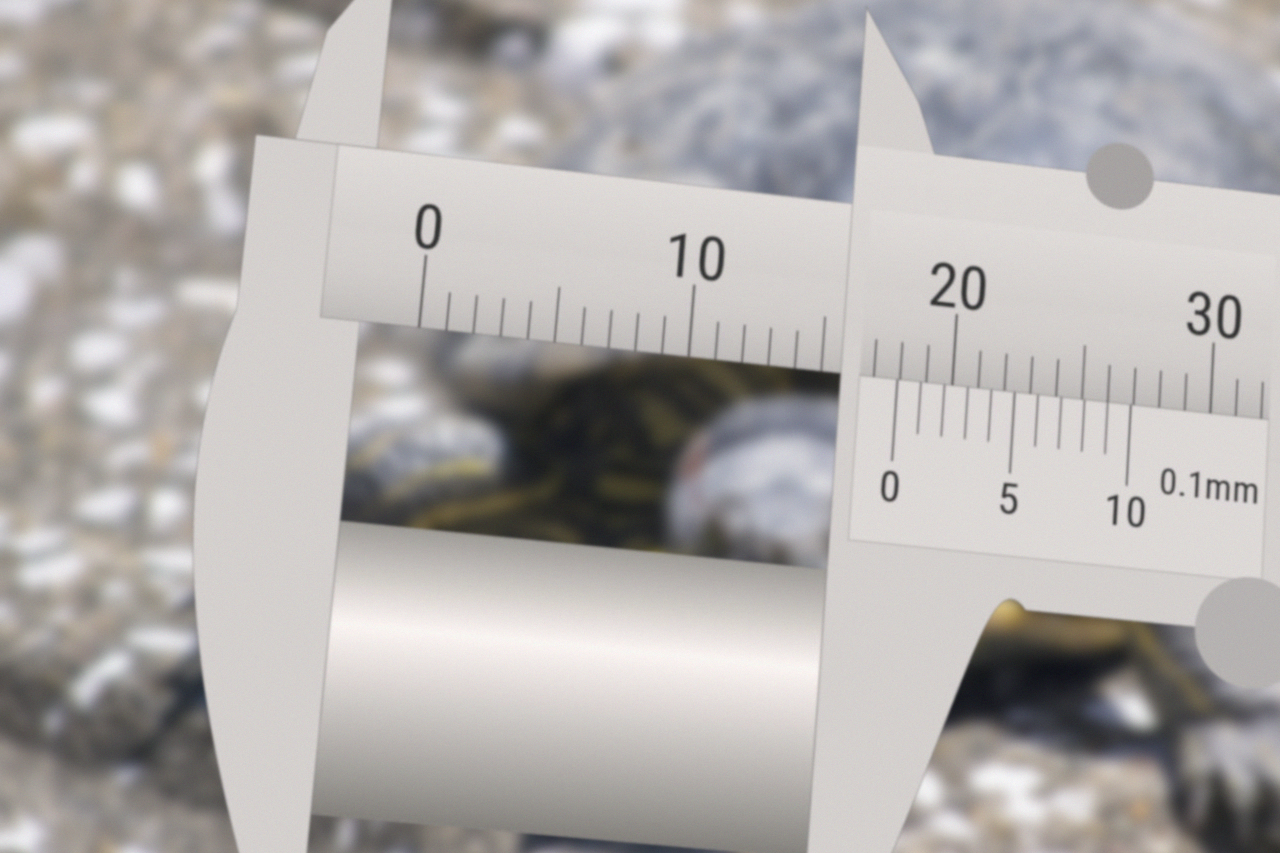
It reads **17.9** mm
